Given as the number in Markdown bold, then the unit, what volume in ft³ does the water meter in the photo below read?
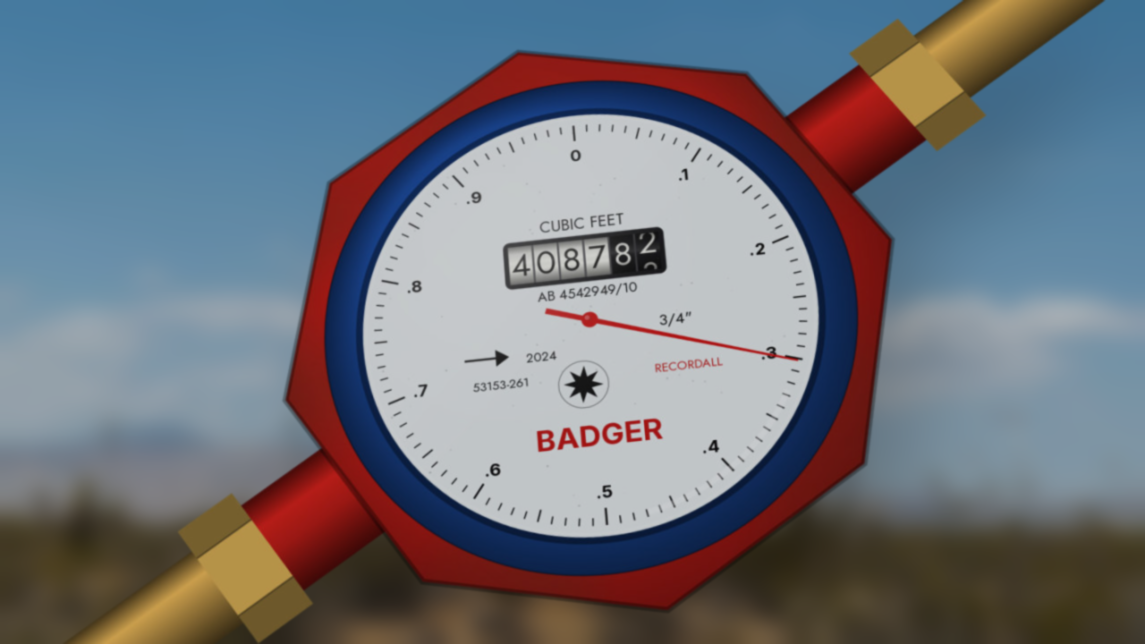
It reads **408782.30** ft³
